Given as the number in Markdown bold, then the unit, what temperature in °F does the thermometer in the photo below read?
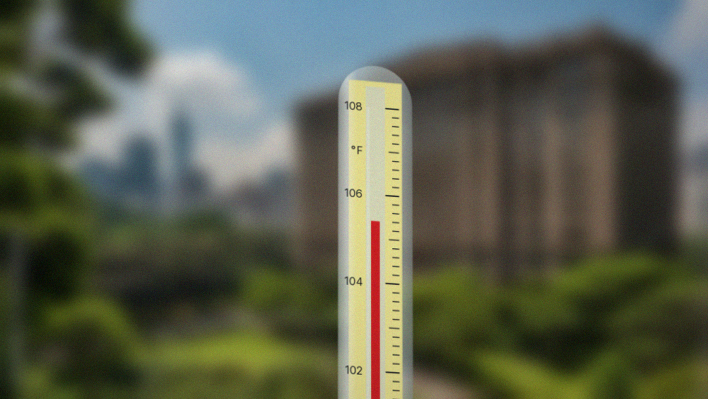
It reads **105.4** °F
